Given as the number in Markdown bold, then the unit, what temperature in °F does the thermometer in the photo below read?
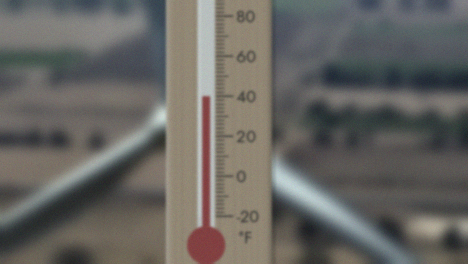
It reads **40** °F
